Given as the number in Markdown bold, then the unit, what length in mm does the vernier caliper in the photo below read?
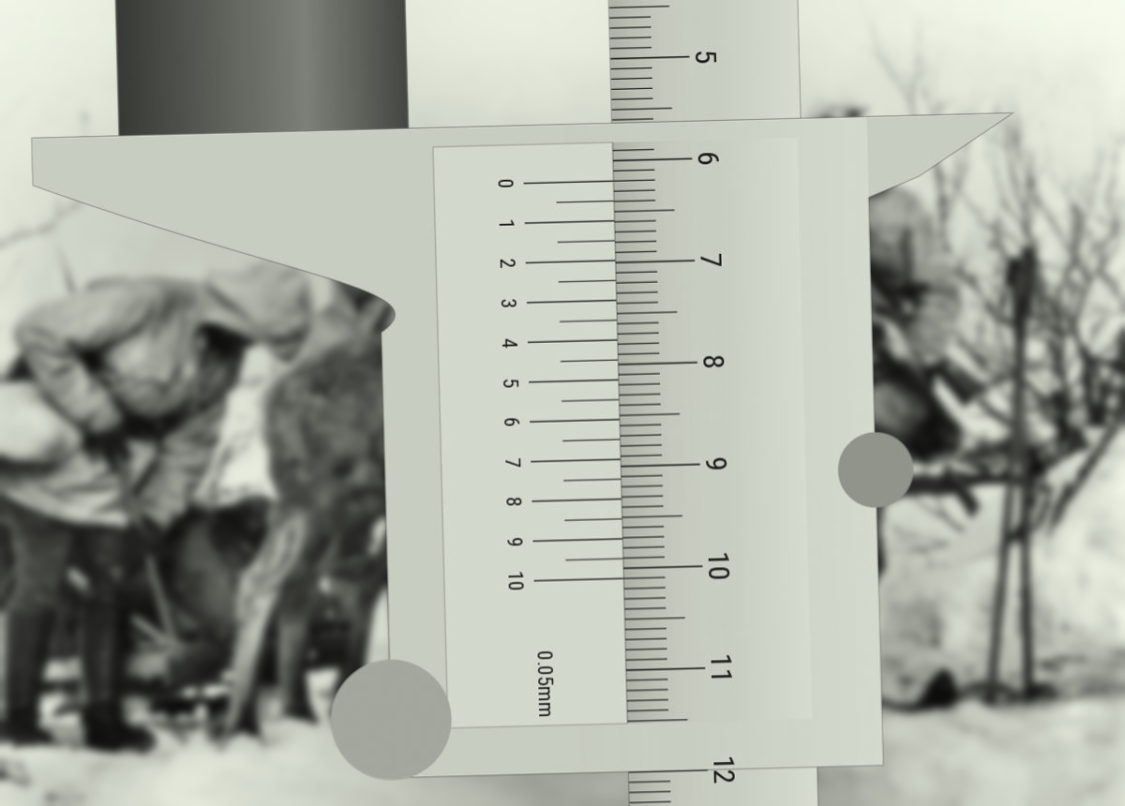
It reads **62.0** mm
